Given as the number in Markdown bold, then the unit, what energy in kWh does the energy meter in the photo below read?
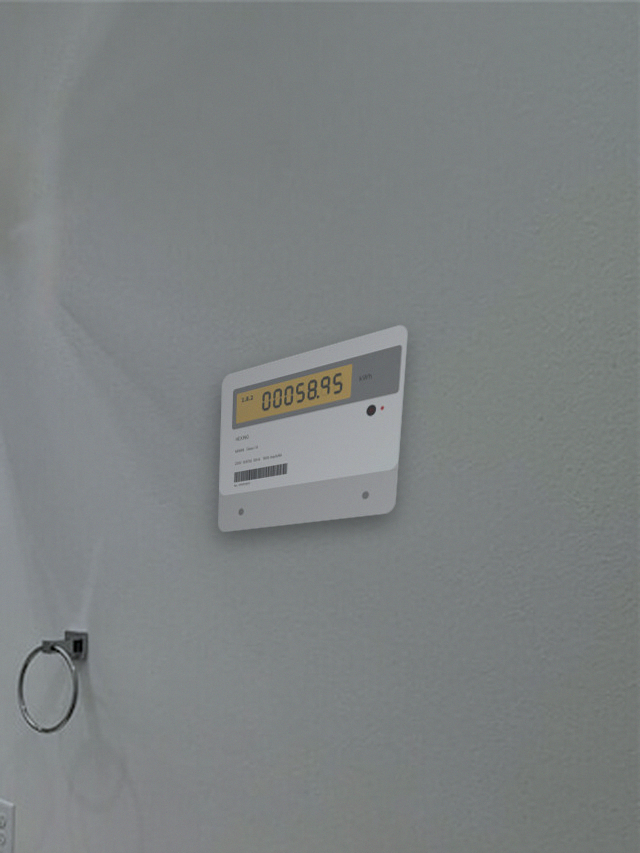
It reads **58.95** kWh
